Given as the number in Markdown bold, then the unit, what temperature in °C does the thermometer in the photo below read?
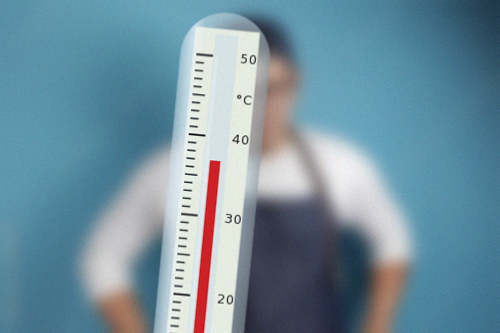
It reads **37** °C
